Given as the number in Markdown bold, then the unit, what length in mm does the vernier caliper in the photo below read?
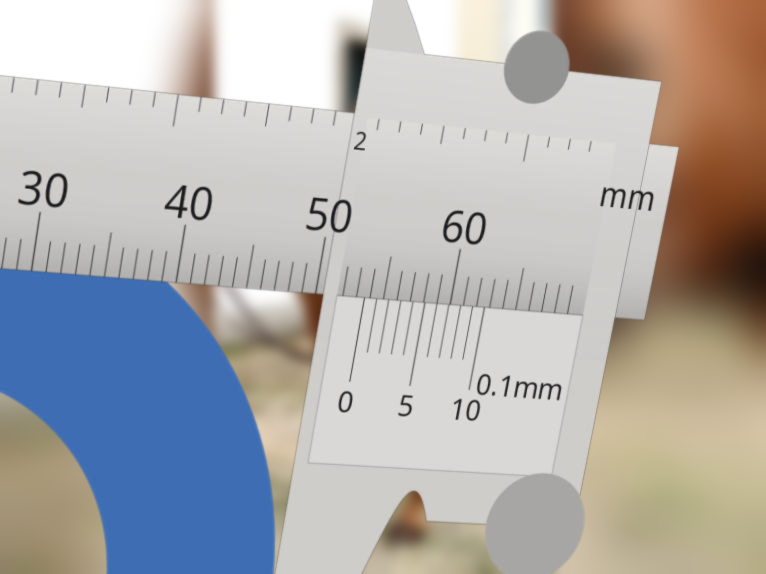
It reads **53.6** mm
